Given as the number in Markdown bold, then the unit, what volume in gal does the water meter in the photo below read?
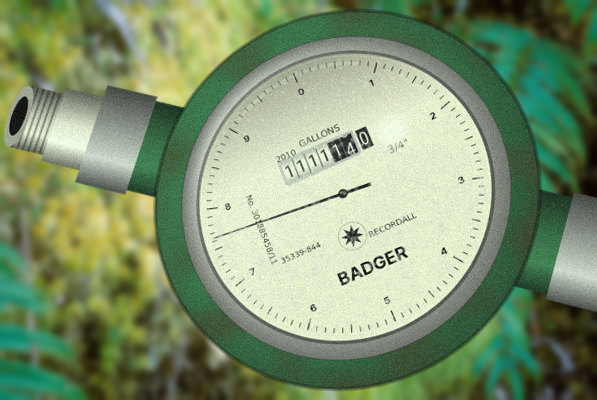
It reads **1111137.6** gal
